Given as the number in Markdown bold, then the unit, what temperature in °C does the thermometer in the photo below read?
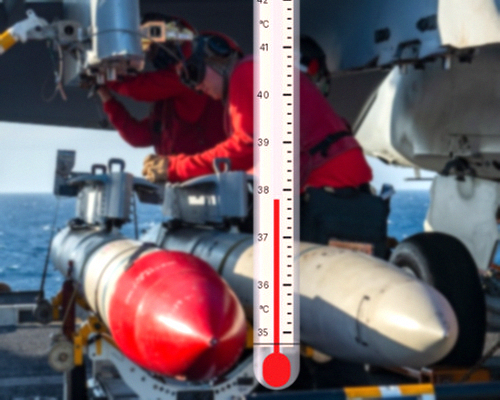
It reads **37.8** °C
